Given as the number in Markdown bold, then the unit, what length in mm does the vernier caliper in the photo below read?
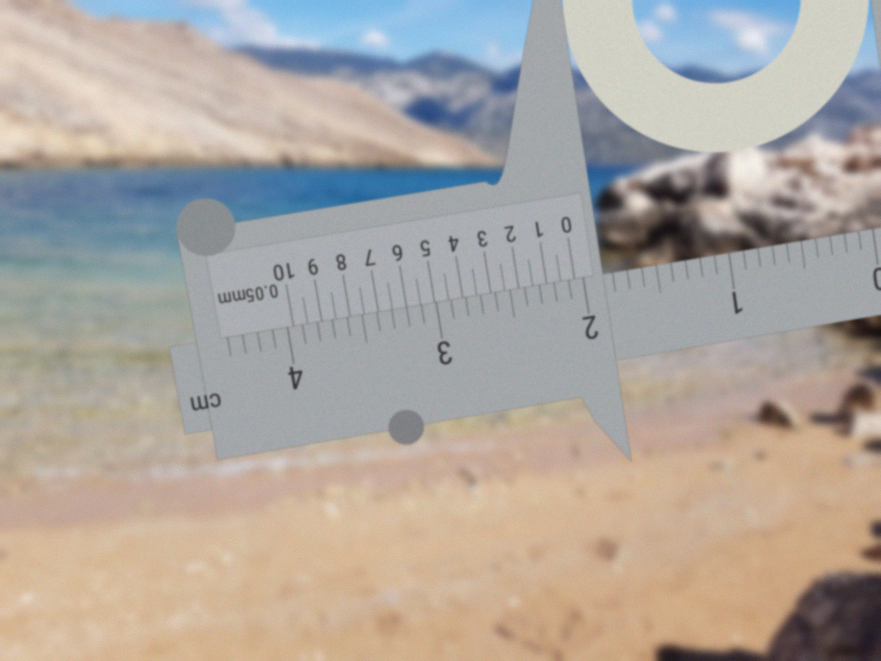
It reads **20.6** mm
